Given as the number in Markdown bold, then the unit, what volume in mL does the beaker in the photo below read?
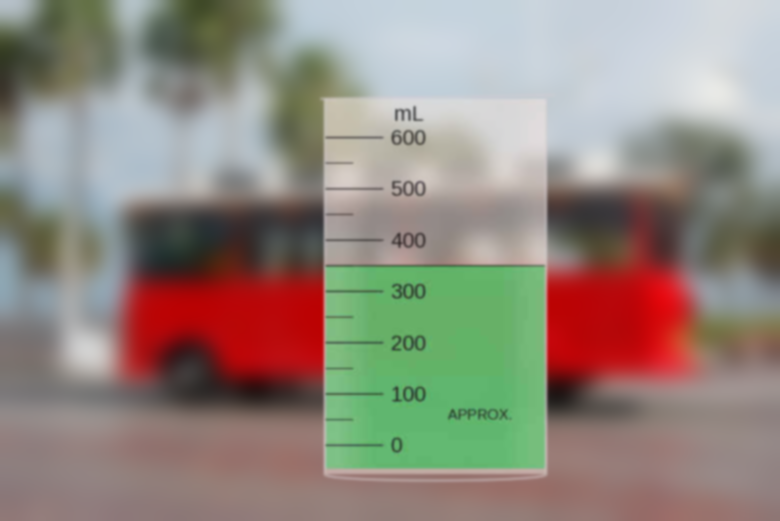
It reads **350** mL
